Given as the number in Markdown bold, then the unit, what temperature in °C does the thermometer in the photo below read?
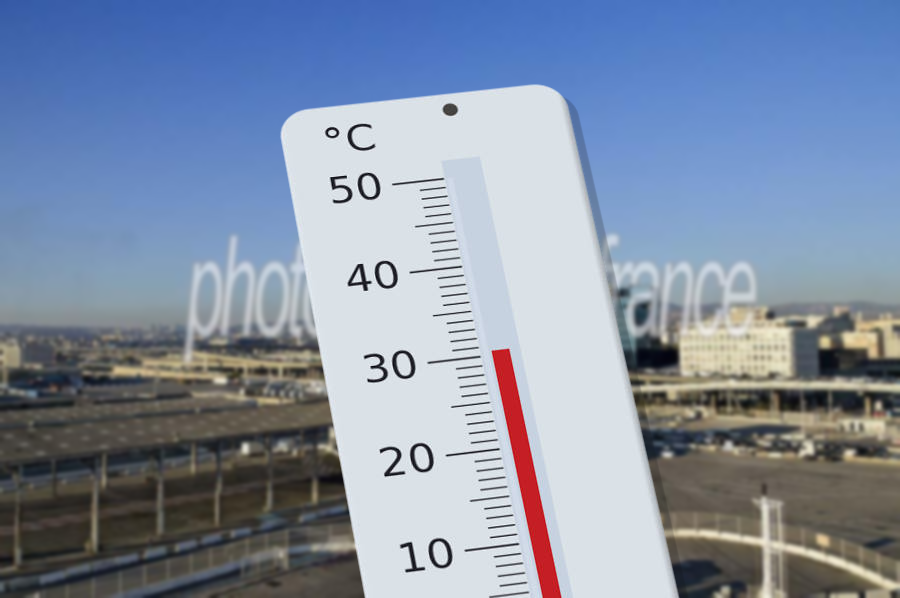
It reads **30.5** °C
